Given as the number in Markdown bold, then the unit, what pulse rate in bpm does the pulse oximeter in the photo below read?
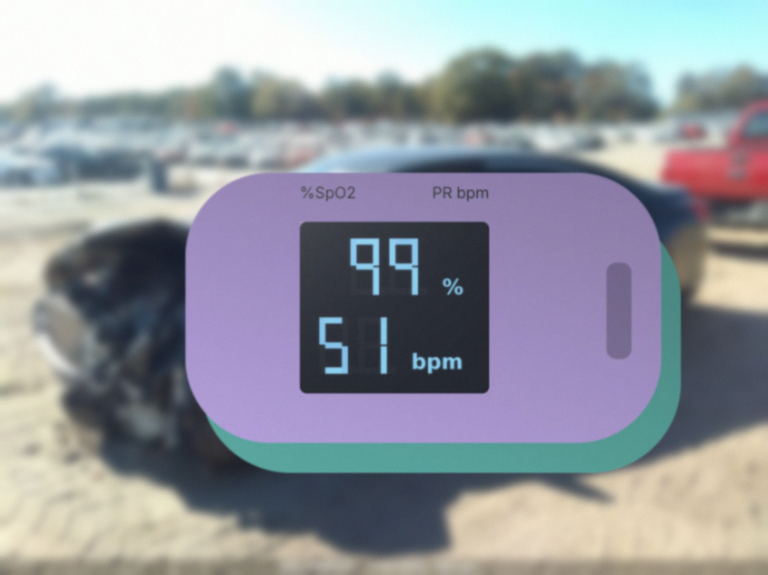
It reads **51** bpm
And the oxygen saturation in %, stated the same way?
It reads **99** %
